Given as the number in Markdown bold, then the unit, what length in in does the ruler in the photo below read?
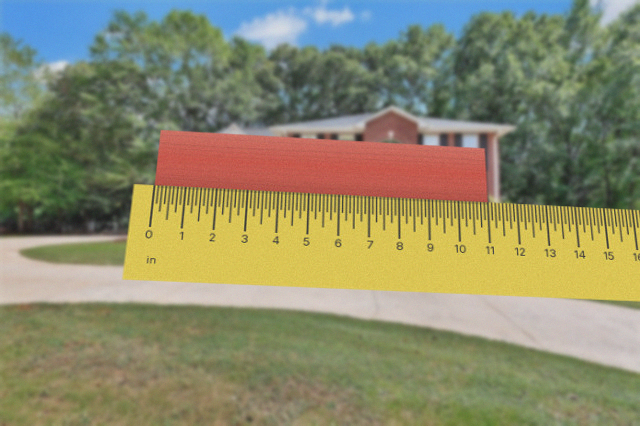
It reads **11** in
